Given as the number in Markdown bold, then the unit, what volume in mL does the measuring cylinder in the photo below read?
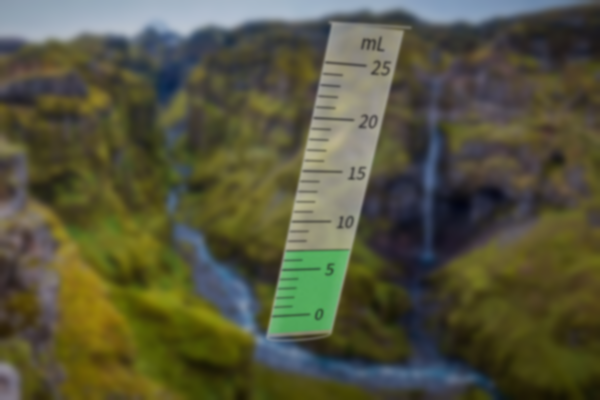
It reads **7** mL
